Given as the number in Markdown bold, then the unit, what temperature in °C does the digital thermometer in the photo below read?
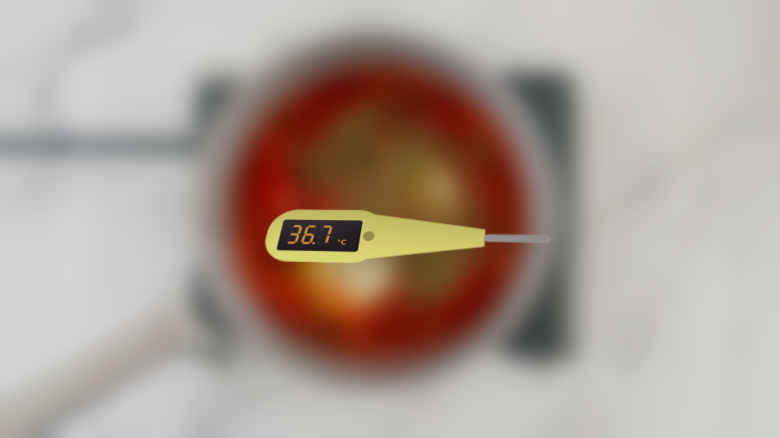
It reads **36.7** °C
